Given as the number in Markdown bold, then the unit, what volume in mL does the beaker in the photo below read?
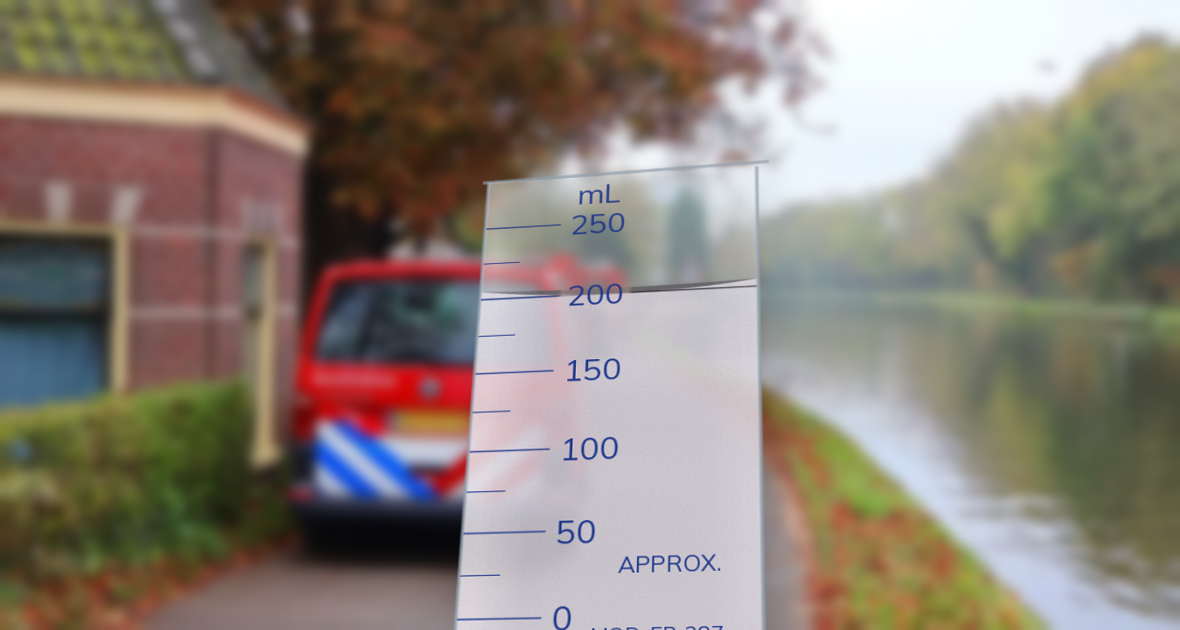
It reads **200** mL
